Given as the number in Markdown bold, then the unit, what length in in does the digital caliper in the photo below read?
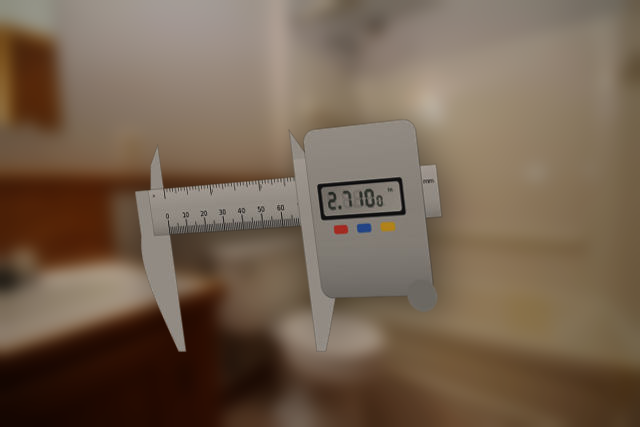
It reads **2.7100** in
